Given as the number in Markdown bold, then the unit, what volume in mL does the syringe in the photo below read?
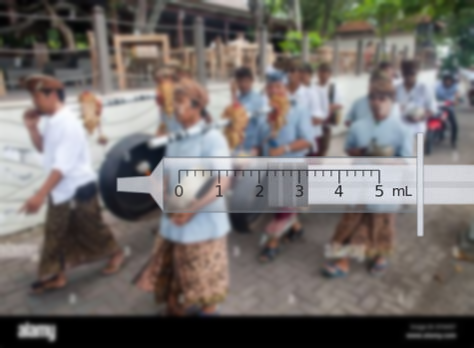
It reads **2.2** mL
